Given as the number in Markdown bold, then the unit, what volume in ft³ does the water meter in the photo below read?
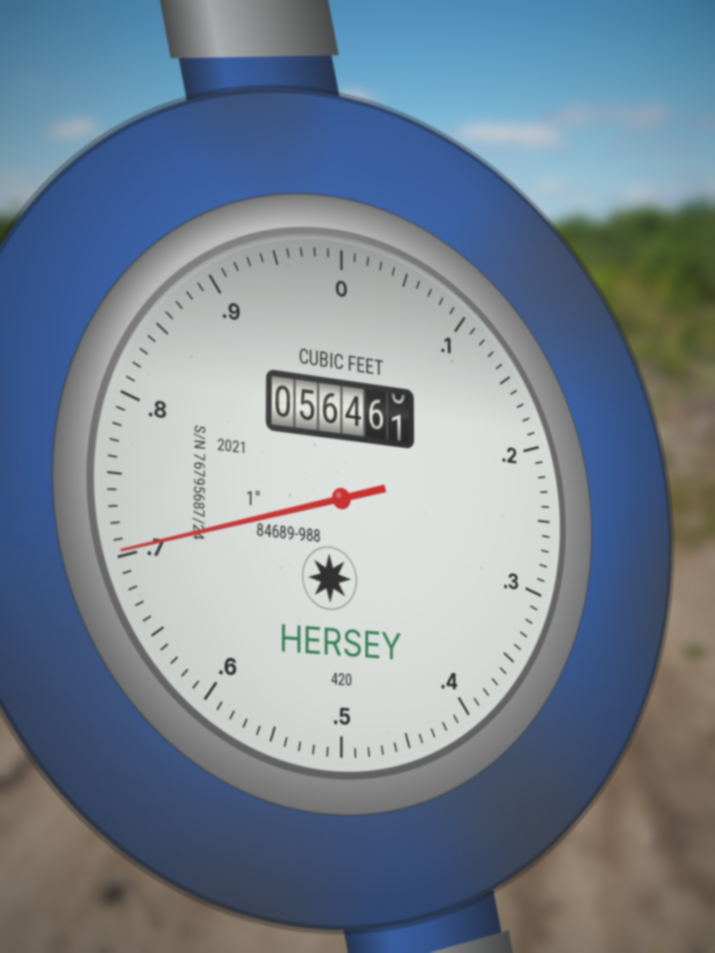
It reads **56460.70** ft³
